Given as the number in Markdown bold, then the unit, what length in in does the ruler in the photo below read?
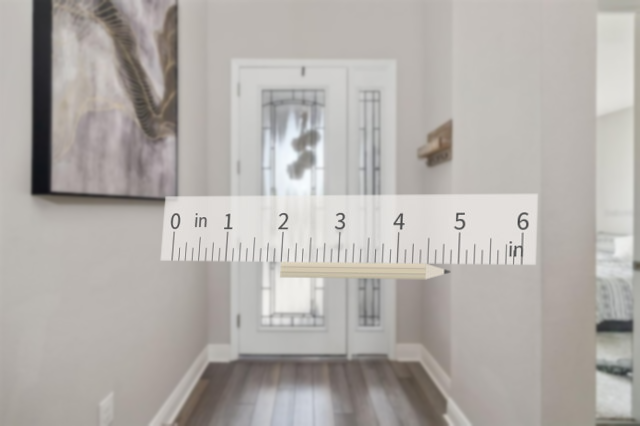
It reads **2.875** in
